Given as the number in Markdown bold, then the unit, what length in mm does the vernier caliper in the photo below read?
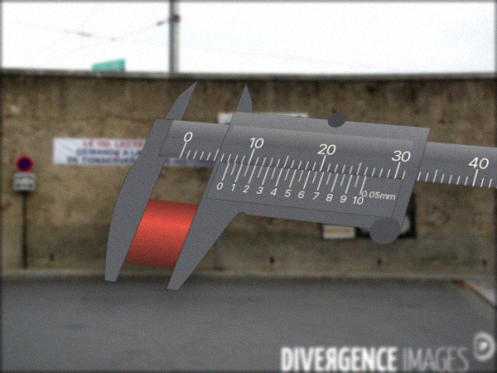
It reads **7.2** mm
